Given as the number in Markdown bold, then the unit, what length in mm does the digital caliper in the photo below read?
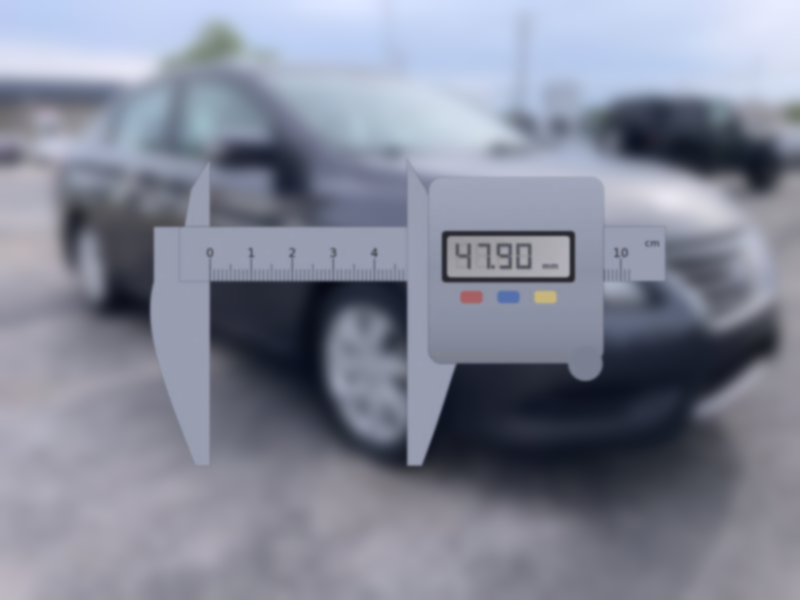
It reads **47.90** mm
